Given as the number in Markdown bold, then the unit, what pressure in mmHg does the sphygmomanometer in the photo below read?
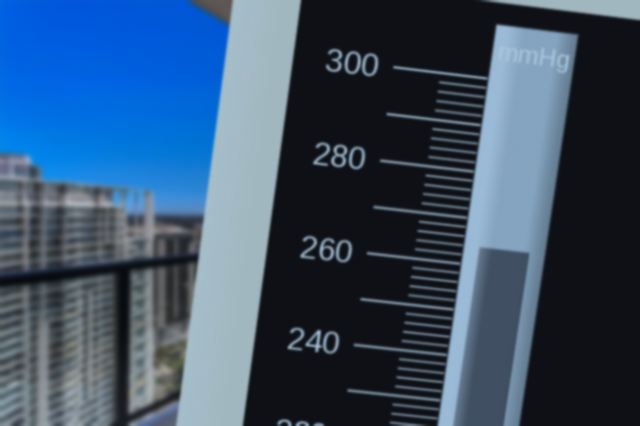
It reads **264** mmHg
